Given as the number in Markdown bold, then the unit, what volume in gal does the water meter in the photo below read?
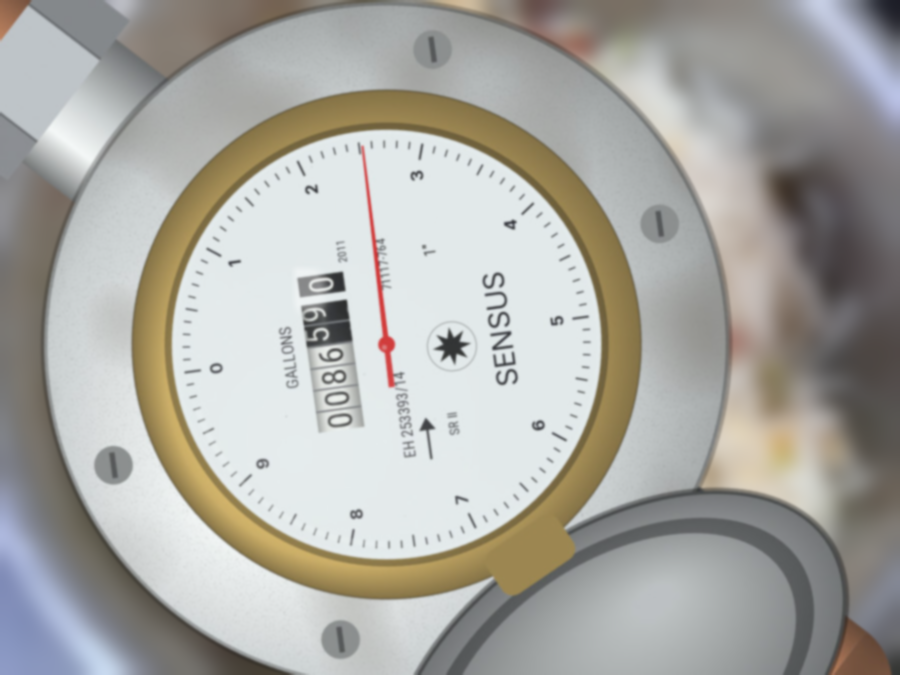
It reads **86592.5** gal
